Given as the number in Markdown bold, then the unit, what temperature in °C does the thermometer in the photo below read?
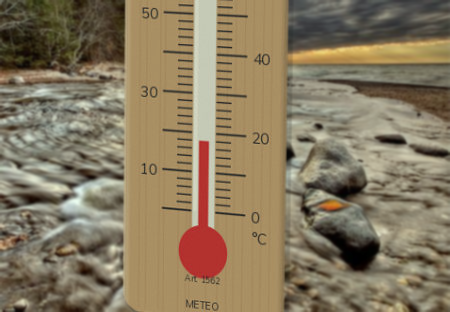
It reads **18** °C
